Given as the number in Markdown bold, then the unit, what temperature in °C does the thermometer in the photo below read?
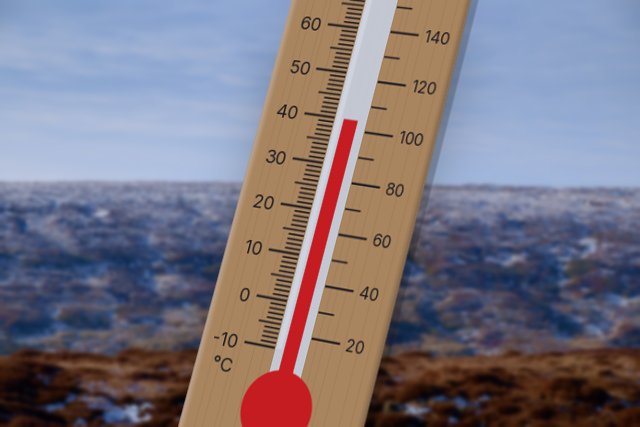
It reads **40** °C
